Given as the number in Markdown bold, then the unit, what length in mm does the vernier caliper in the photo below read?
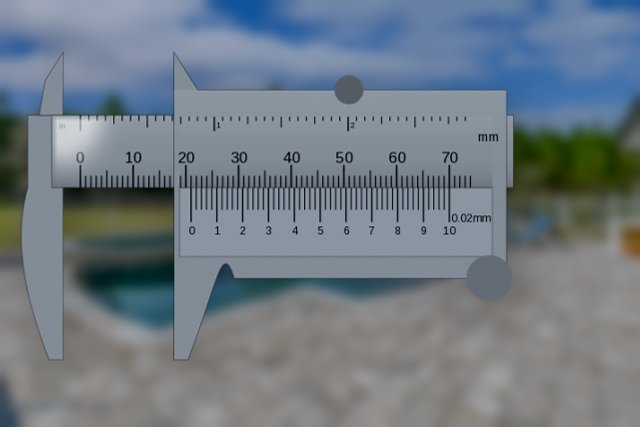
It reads **21.0** mm
